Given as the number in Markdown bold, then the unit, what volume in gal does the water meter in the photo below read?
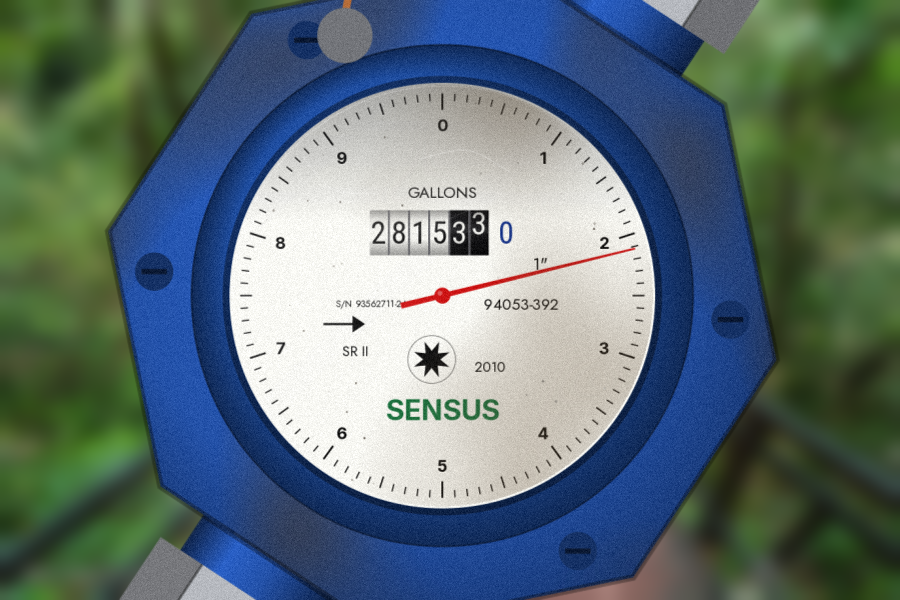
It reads **2815332.1** gal
